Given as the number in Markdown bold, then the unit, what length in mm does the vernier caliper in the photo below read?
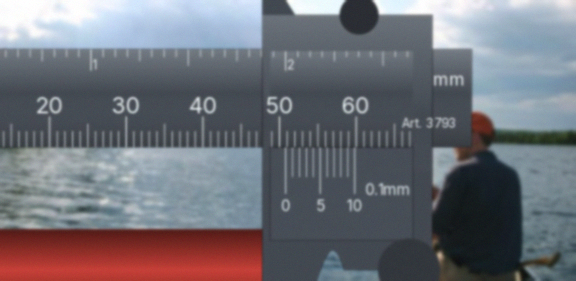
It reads **50.8** mm
